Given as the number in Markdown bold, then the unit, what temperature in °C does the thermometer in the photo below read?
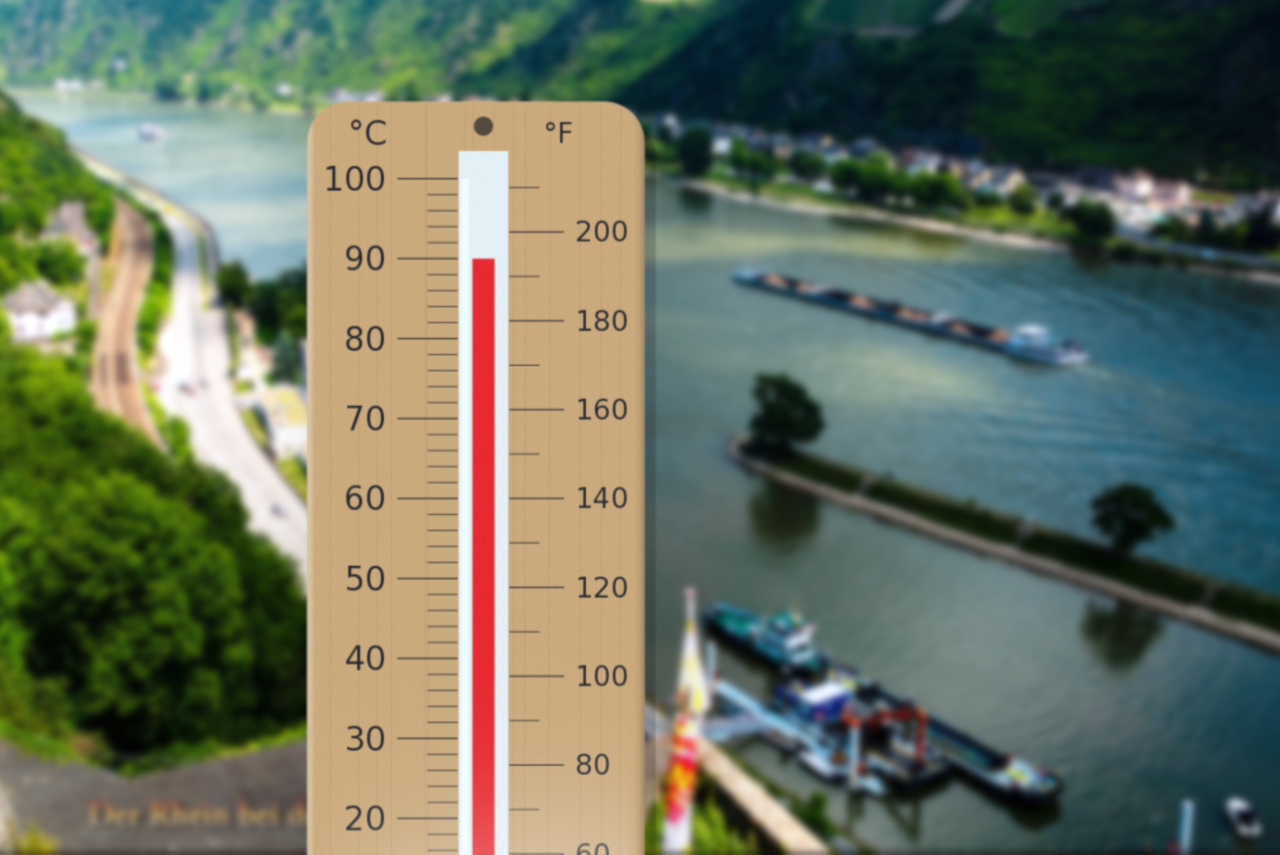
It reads **90** °C
